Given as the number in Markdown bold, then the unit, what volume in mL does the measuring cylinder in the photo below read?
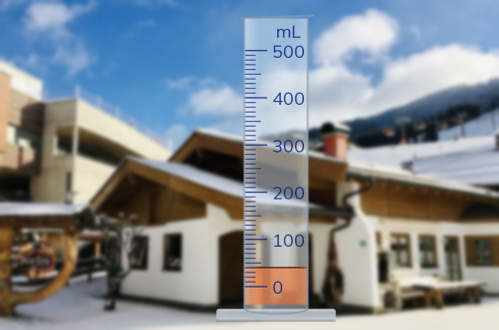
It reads **40** mL
